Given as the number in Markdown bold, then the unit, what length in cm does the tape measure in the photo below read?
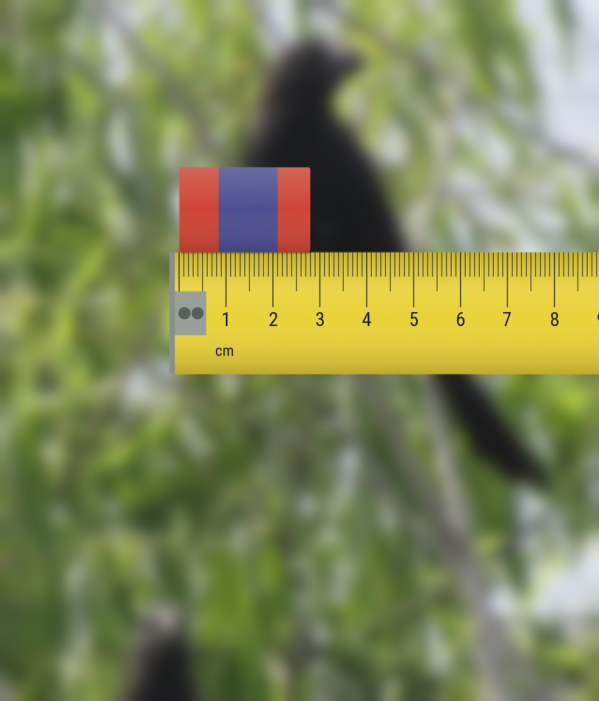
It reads **2.8** cm
